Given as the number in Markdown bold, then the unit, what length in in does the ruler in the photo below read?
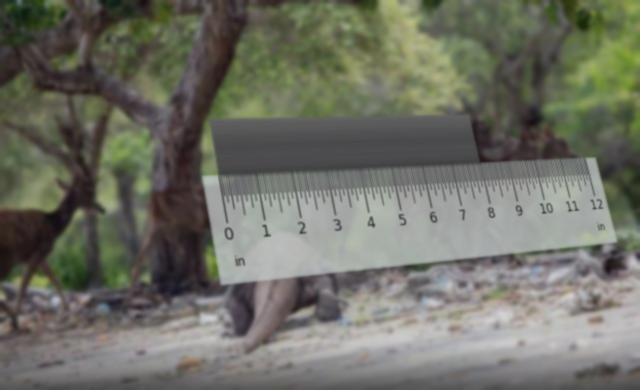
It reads **8** in
